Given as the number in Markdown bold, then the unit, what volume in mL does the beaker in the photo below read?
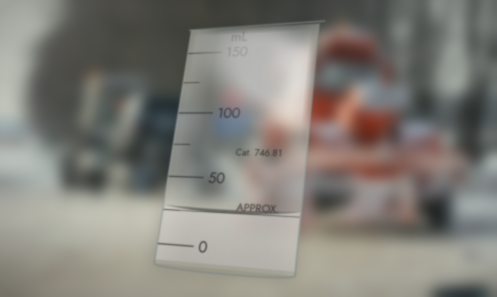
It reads **25** mL
